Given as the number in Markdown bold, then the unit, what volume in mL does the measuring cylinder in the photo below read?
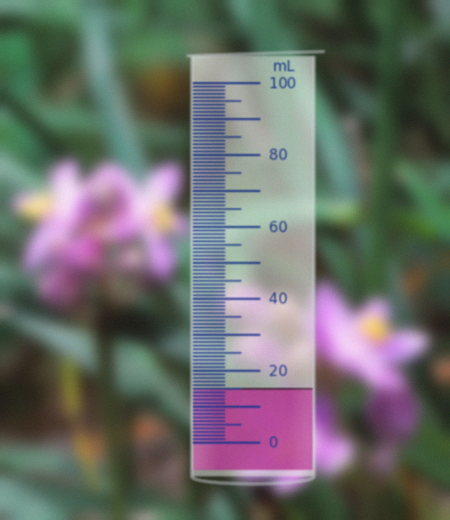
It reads **15** mL
